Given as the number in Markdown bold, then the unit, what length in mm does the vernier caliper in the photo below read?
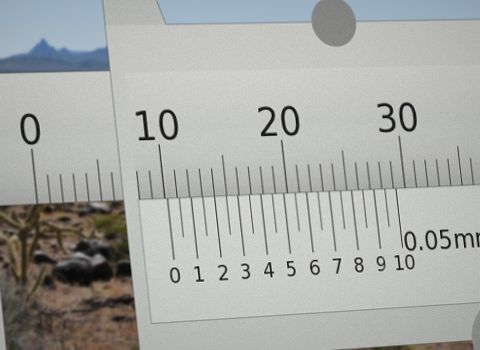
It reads **10.2** mm
